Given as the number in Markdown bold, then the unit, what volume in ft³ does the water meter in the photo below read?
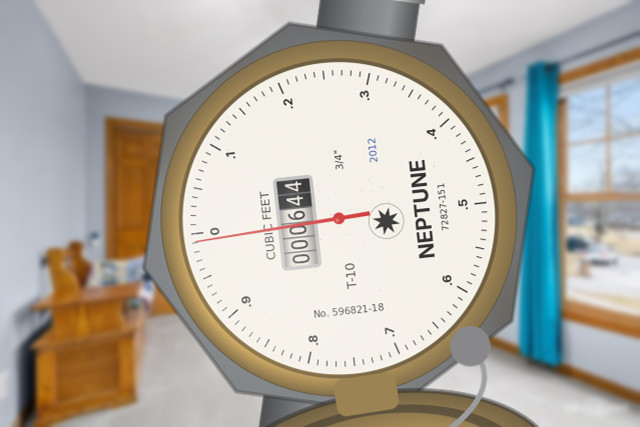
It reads **643.99** ft³
